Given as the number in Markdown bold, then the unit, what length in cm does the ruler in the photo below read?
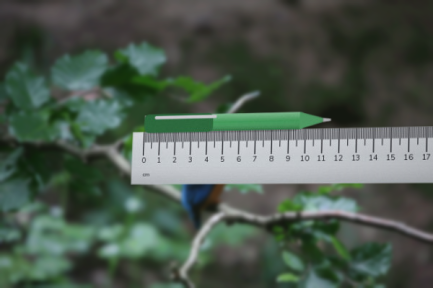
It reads **11.5** cm
